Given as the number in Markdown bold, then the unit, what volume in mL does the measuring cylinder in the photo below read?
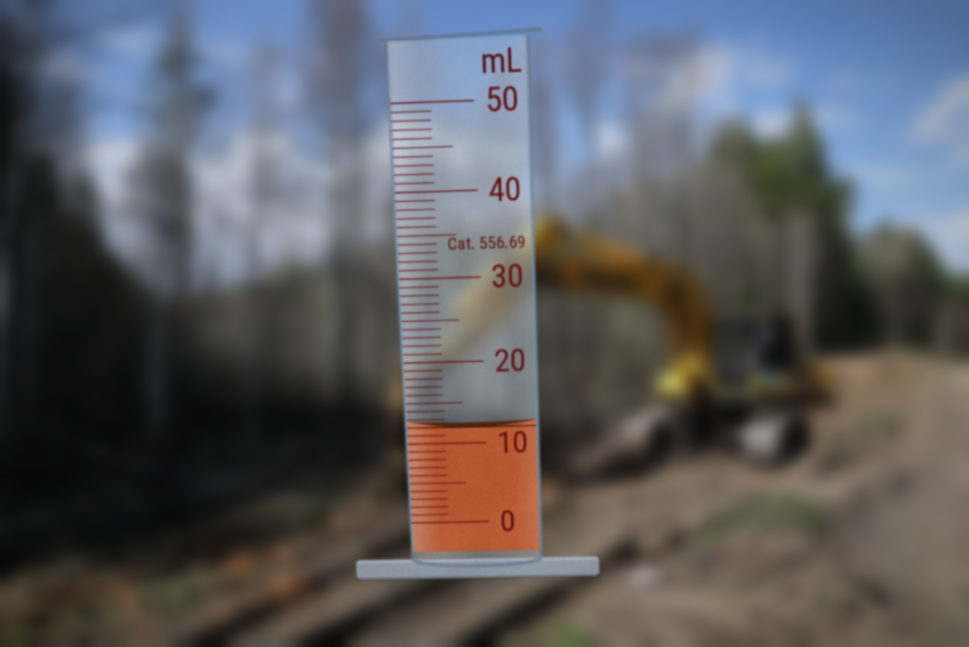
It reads **12** mL
